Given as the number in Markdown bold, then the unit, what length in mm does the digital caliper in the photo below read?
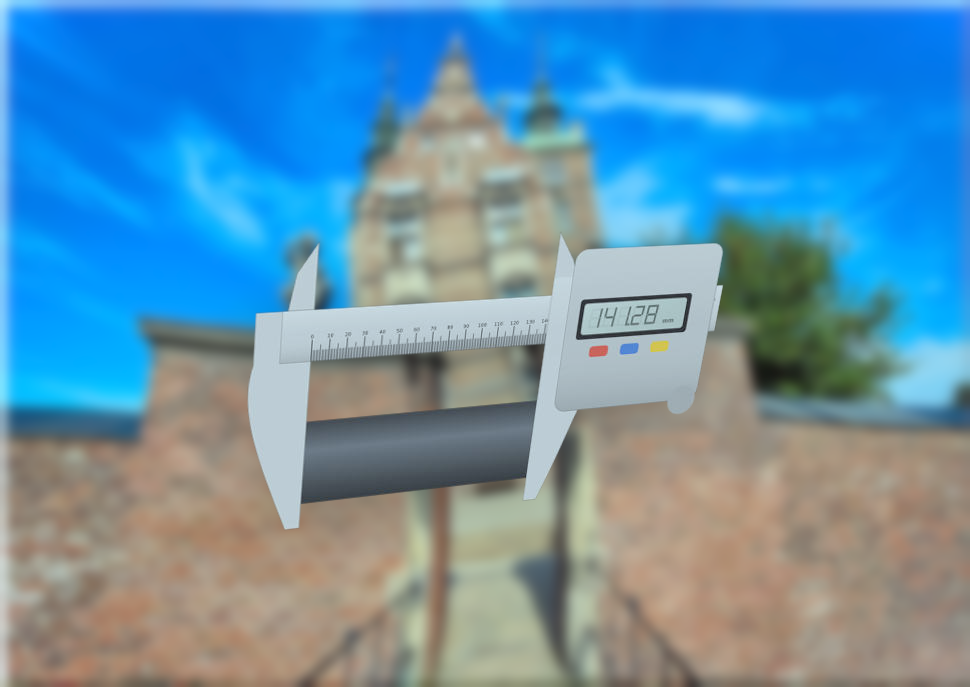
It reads **141.28** mm
